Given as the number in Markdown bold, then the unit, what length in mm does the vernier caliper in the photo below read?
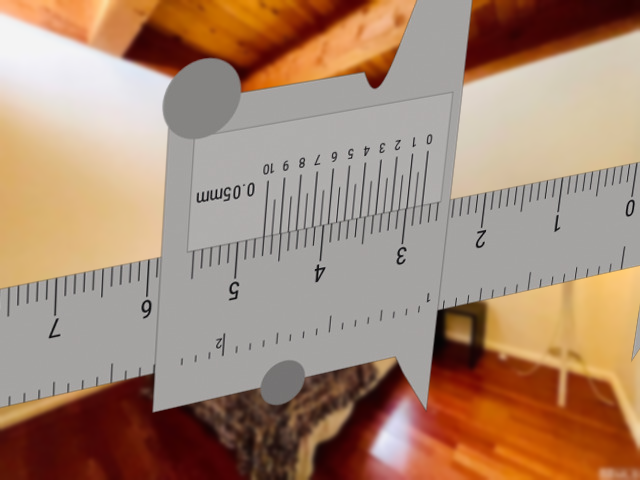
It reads **28.0** mm
